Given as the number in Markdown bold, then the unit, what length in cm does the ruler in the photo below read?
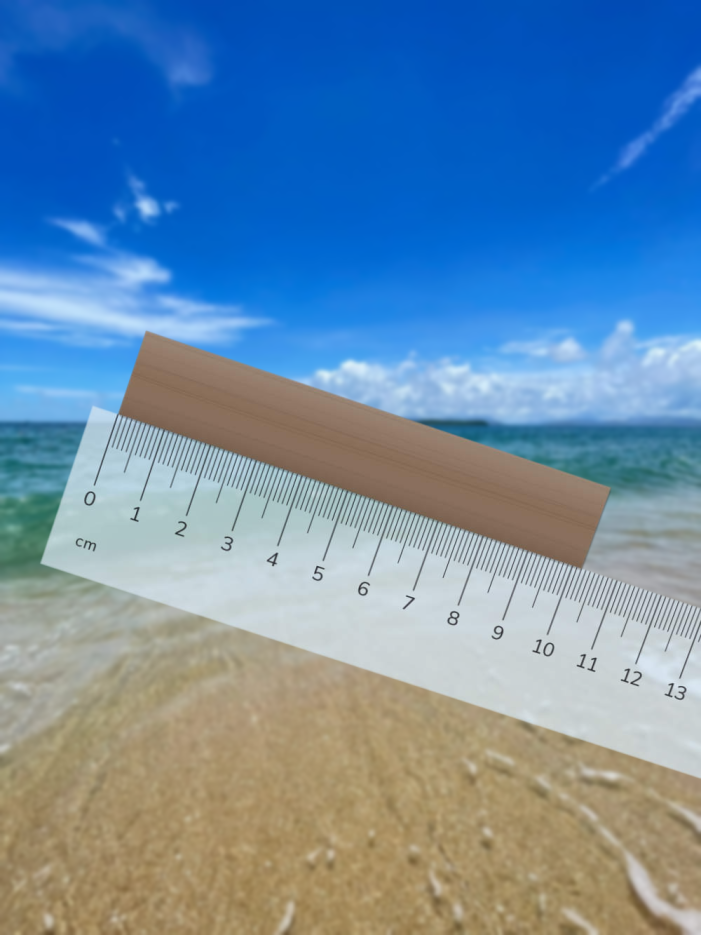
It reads **10.2** cm
